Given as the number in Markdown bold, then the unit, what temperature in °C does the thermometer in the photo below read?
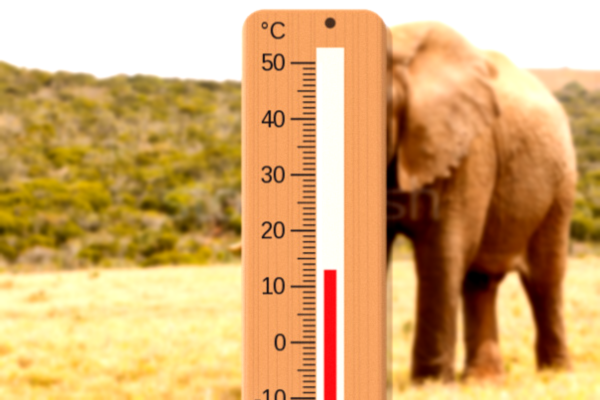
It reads **13** °C
